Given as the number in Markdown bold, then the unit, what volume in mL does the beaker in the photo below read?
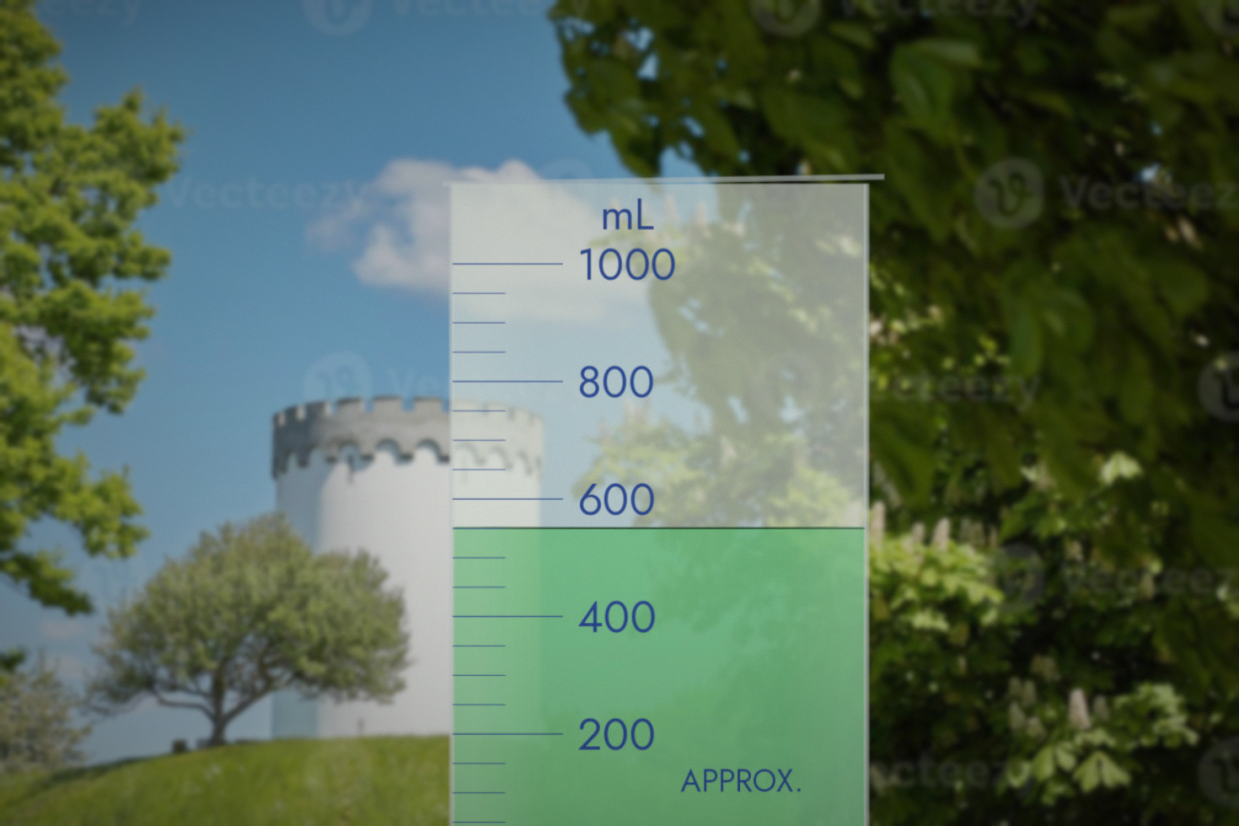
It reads **550** mL
